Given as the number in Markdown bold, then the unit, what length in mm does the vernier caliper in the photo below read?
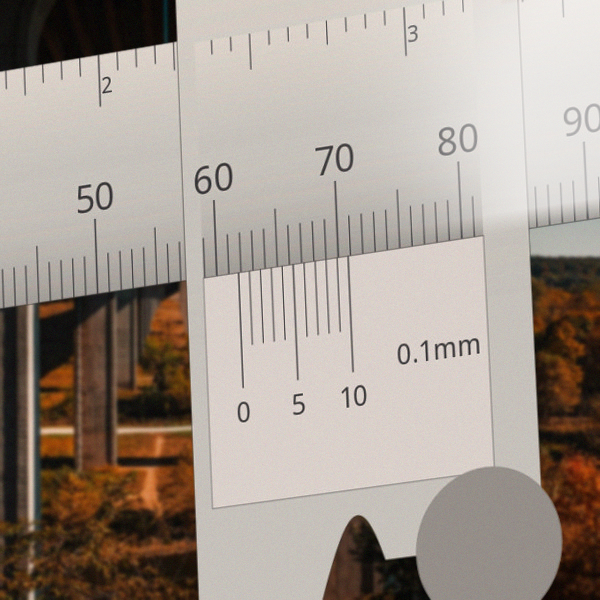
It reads **61.8** mm
